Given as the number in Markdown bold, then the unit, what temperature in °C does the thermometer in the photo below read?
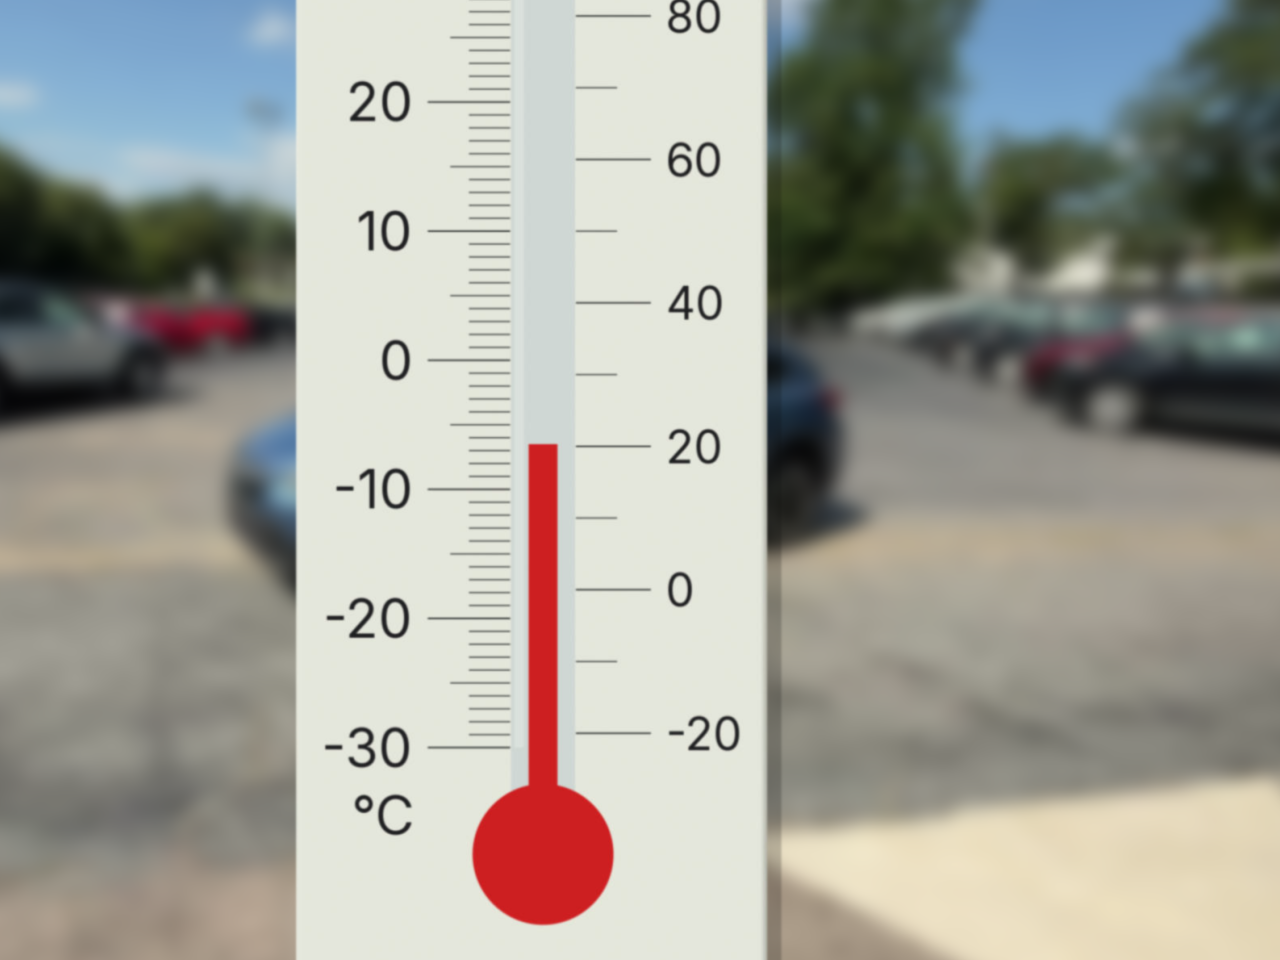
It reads **-6.5** °C
